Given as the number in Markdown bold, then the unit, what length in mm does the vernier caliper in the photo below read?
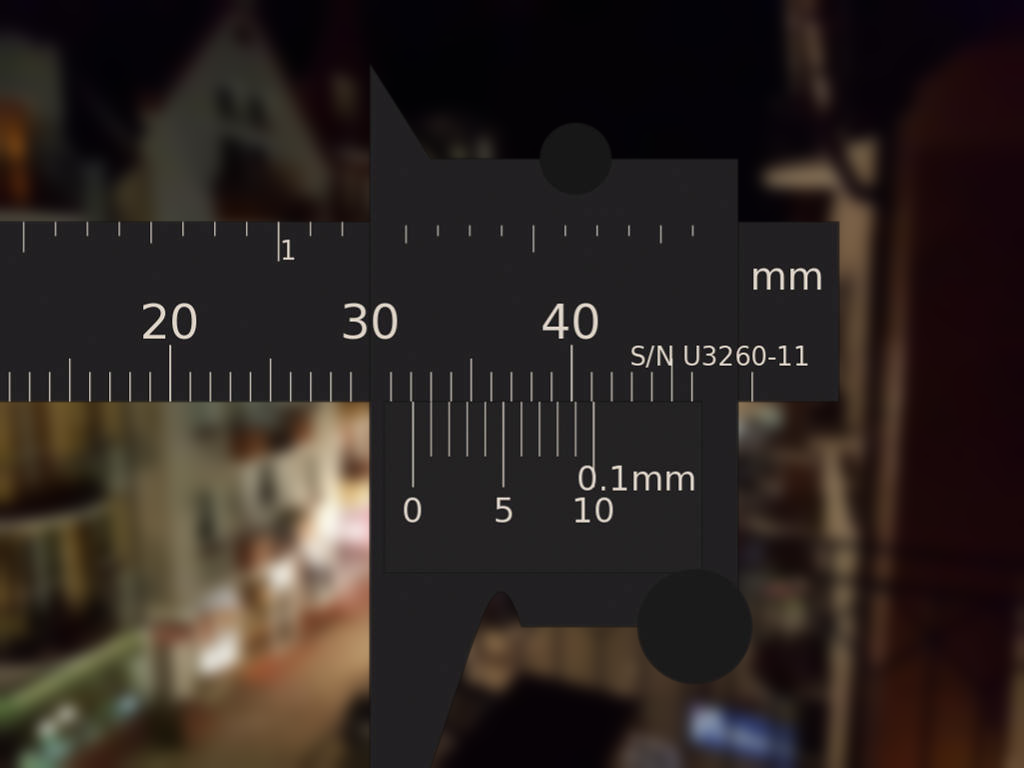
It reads **32.1** mm
